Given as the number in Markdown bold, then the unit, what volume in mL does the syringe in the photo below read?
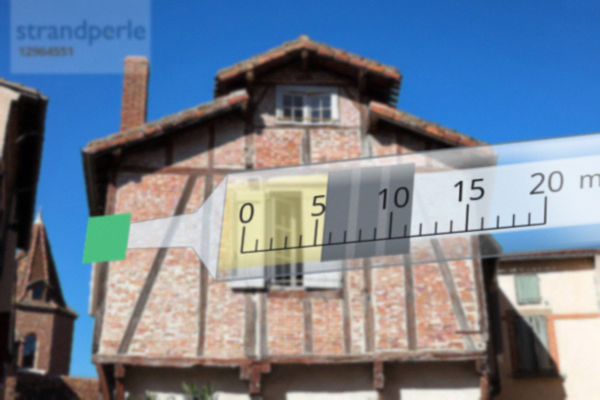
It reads **5.5** mL
